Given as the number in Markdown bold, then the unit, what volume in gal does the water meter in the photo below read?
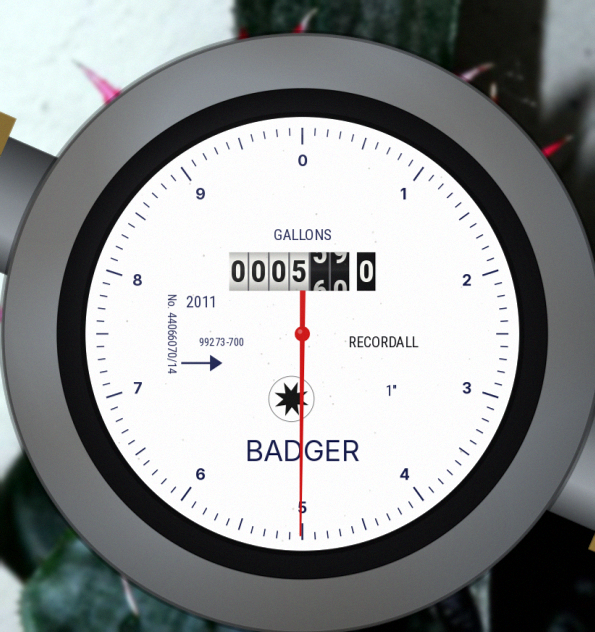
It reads **5595.0** gal
